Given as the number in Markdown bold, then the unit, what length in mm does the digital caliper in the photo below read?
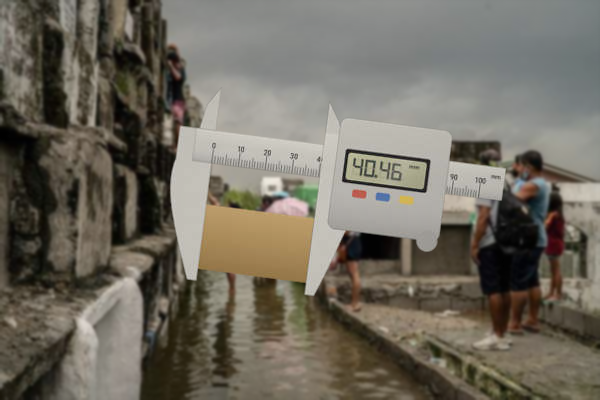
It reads **40.46** mm
